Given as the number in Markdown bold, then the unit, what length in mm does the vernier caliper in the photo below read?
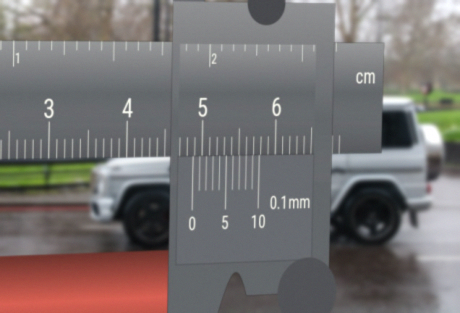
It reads **48.8** mm
